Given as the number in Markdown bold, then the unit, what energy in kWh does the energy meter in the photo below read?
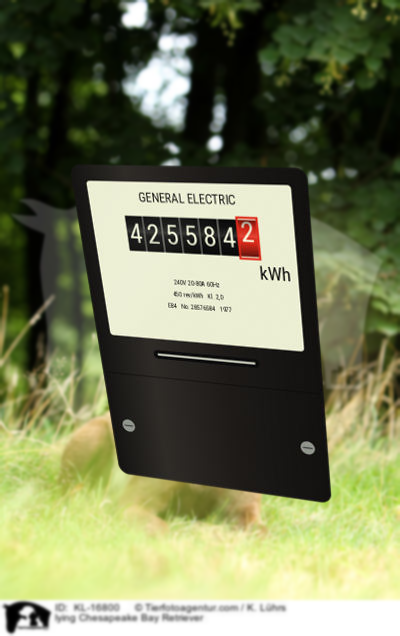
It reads **425584.2** kWh
